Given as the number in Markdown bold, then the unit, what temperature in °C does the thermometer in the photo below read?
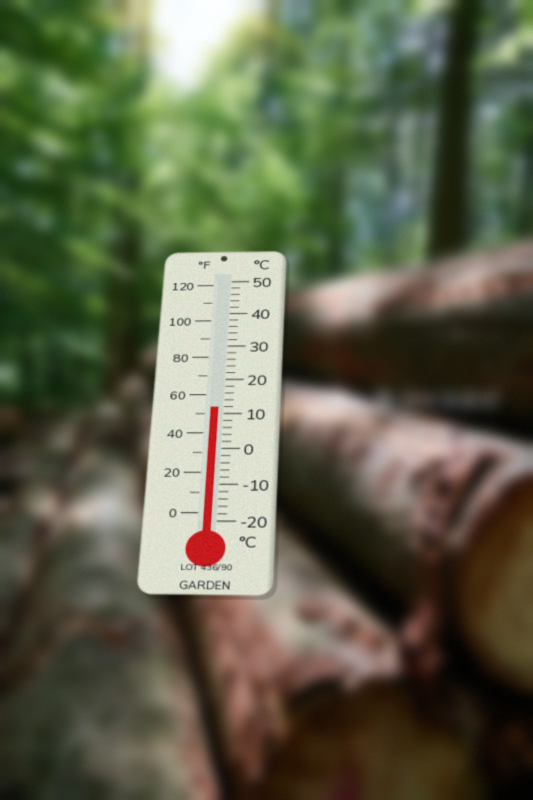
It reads **12** °C
